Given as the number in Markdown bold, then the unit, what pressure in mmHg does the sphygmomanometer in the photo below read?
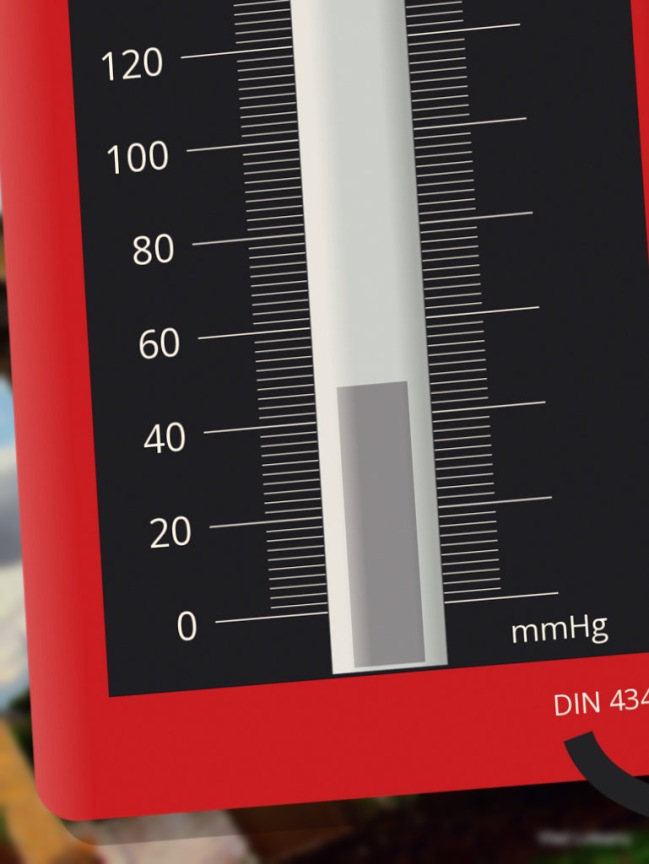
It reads **47** mmHg
